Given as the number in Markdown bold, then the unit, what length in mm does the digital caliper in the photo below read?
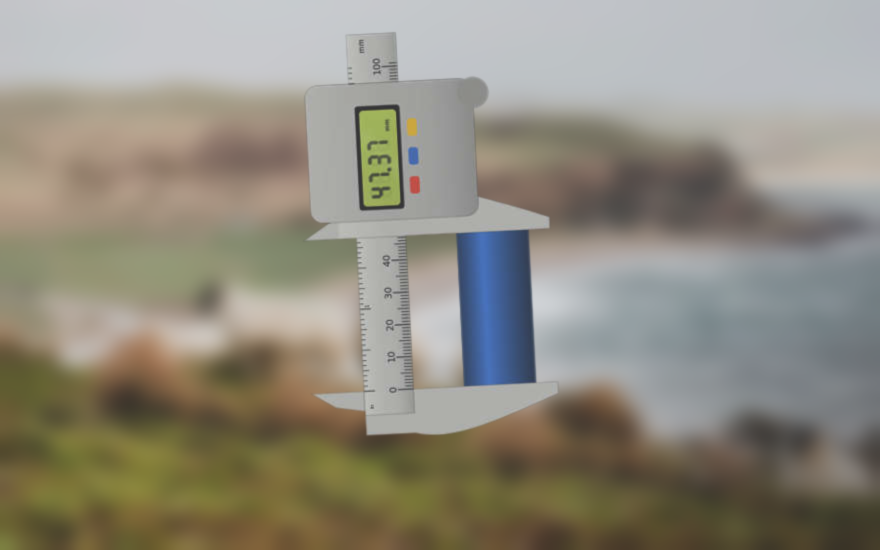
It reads **47.37** mm
